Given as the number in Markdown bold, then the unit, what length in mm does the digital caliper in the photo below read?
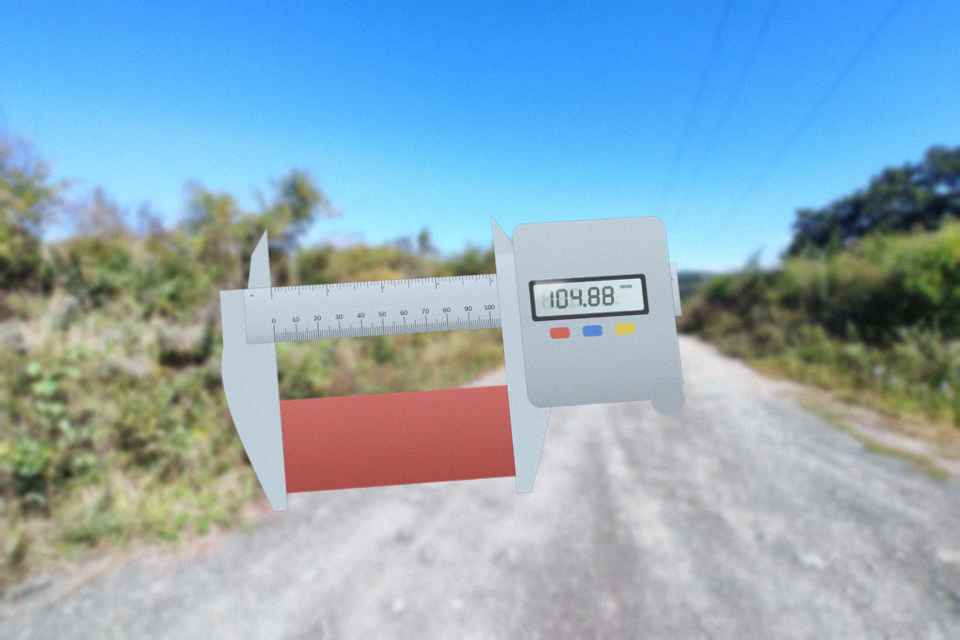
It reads **104.88** mm
